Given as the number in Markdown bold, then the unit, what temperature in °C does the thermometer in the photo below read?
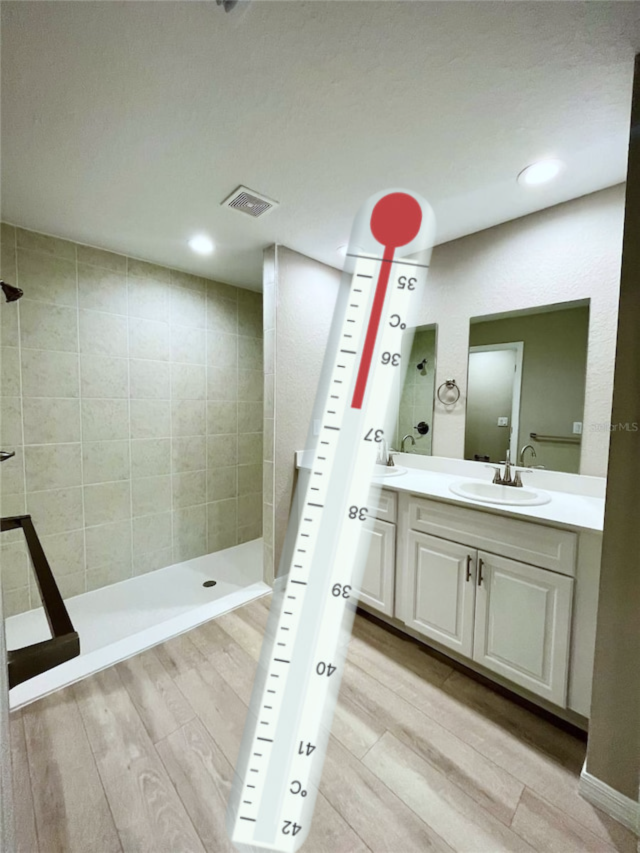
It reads **36.7** °C
